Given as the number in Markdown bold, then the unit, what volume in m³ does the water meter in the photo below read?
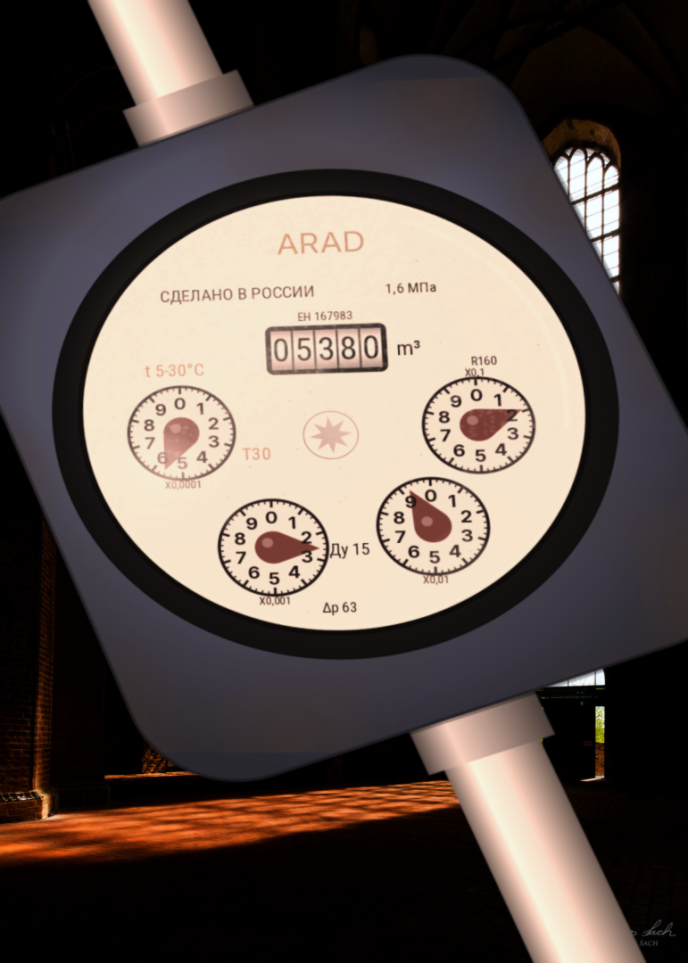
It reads **5380.1925** m³
